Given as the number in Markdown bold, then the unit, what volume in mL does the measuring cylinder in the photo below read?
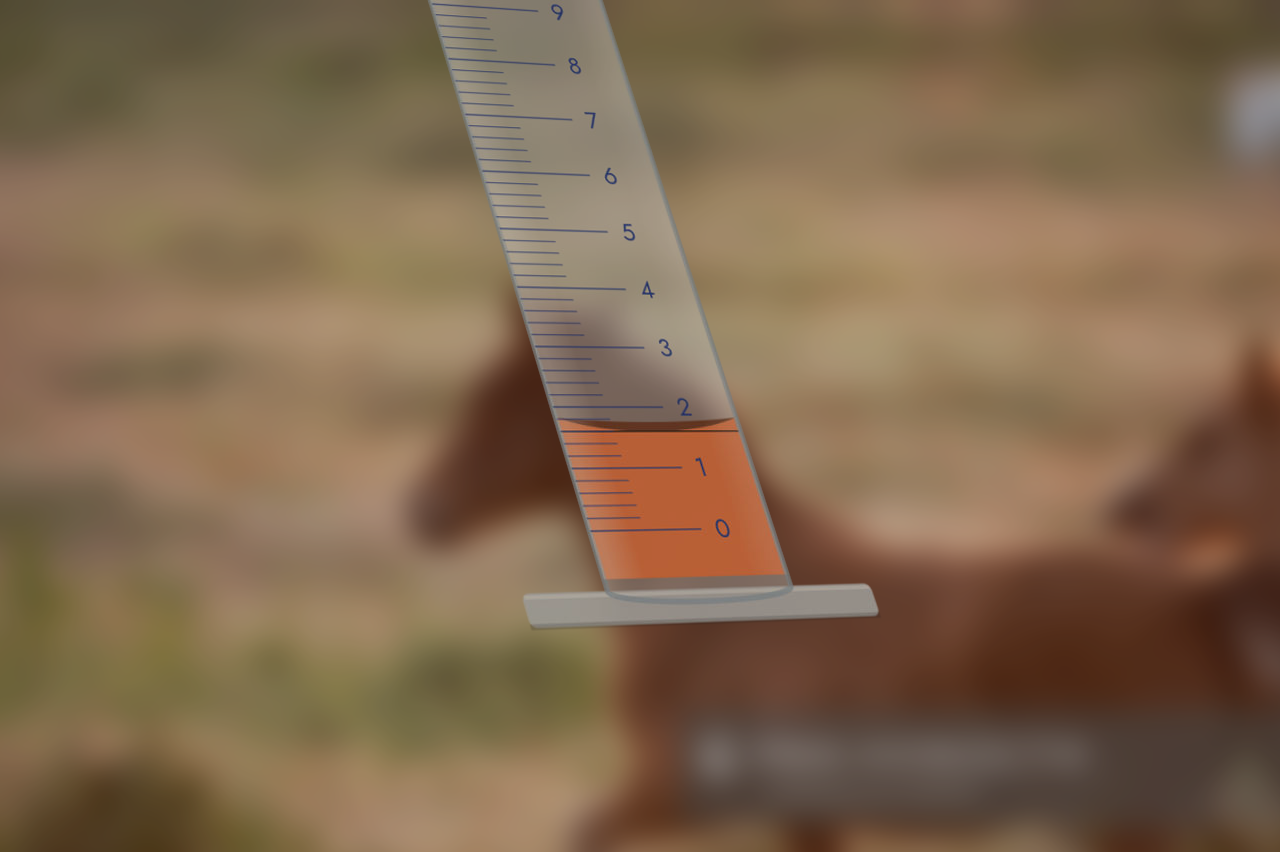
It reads **1.6** mL
